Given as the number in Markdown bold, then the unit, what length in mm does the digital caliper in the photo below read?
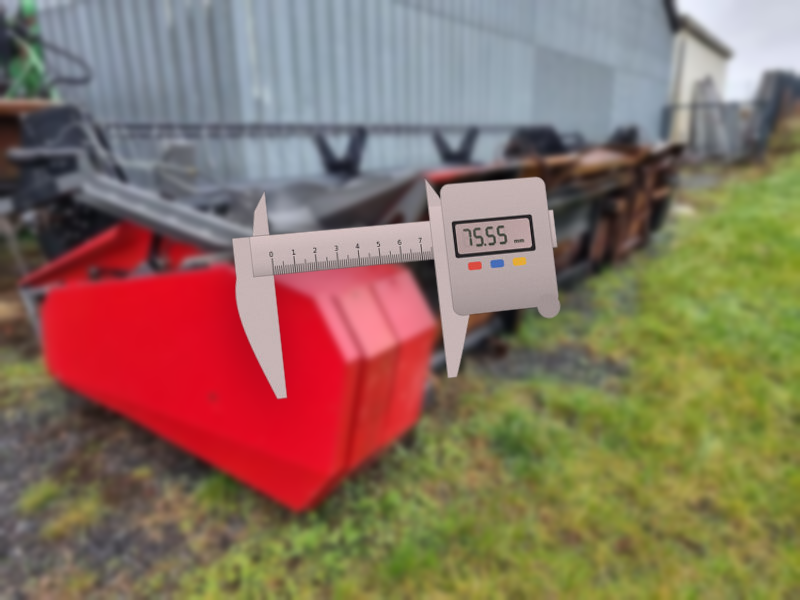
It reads **75.55** mm
